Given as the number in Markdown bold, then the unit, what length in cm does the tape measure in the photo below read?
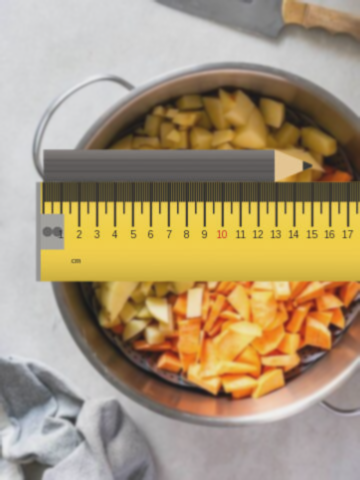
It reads **15** cm
